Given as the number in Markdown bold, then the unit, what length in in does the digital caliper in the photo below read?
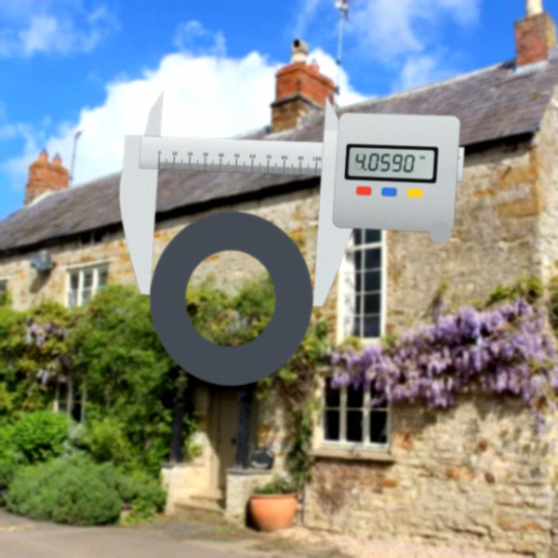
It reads **4.0590** in
